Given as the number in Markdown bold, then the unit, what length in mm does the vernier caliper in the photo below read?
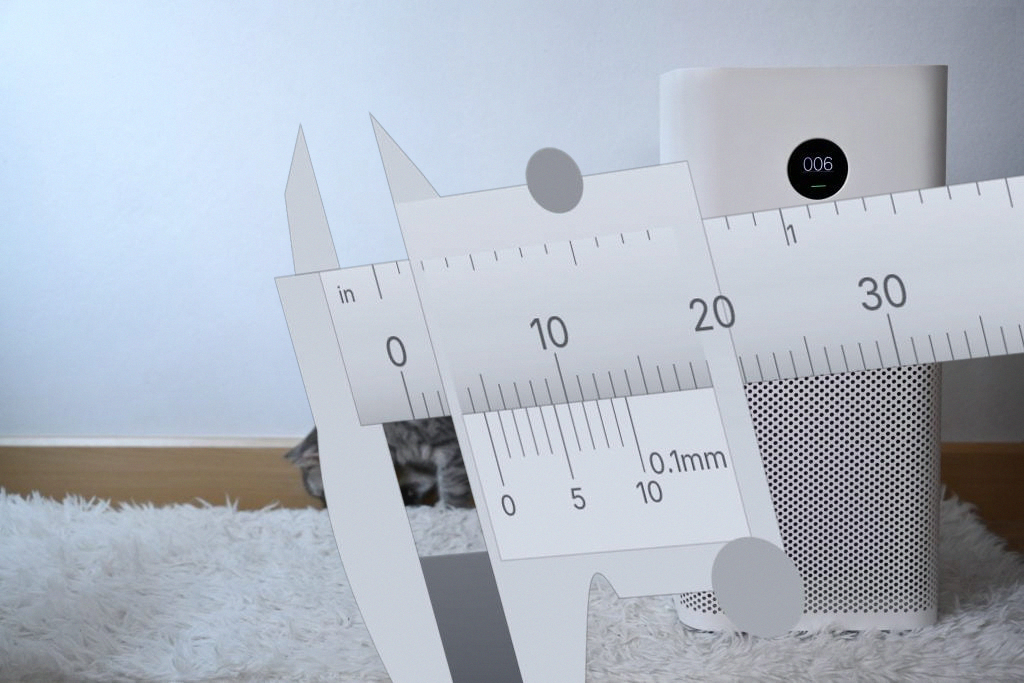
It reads **4.6** mm
